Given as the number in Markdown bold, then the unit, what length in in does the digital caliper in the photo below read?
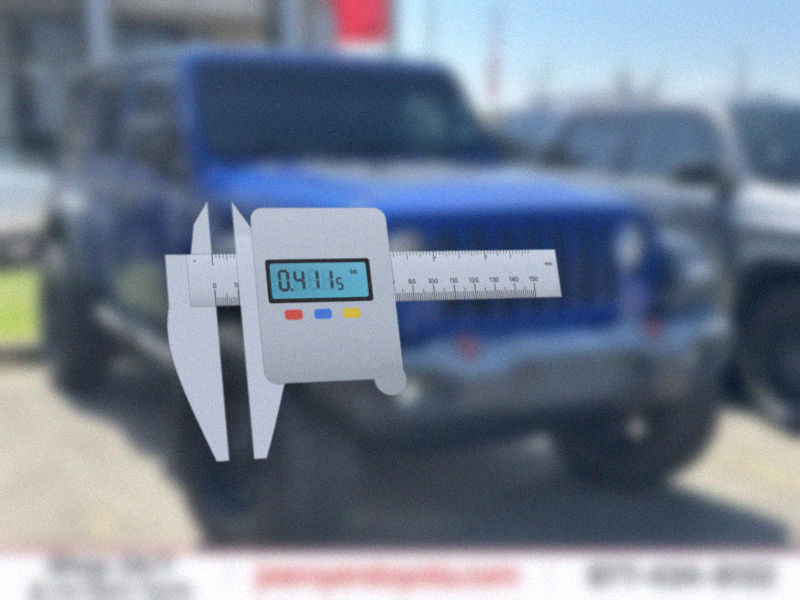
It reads **0.4115** in
